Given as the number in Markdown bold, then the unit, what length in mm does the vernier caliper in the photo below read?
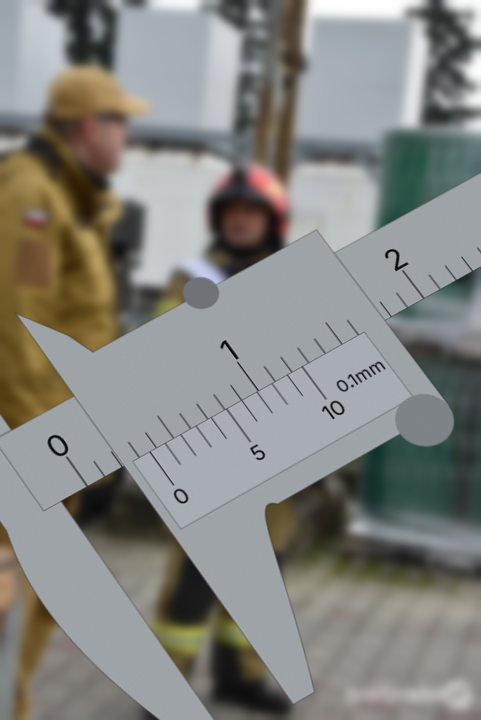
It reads **3.6** mm
